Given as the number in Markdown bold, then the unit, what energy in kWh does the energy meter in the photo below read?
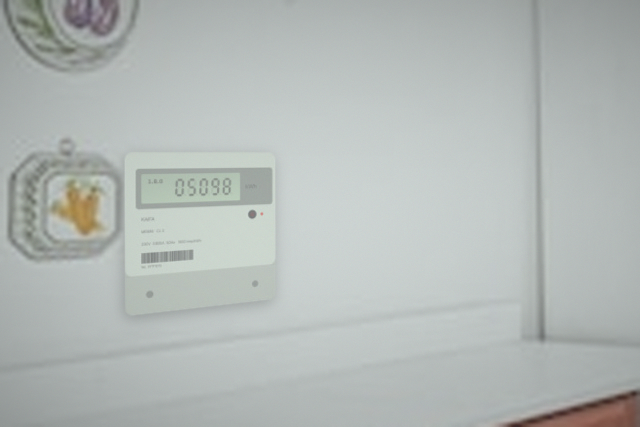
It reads **5098** kWh
